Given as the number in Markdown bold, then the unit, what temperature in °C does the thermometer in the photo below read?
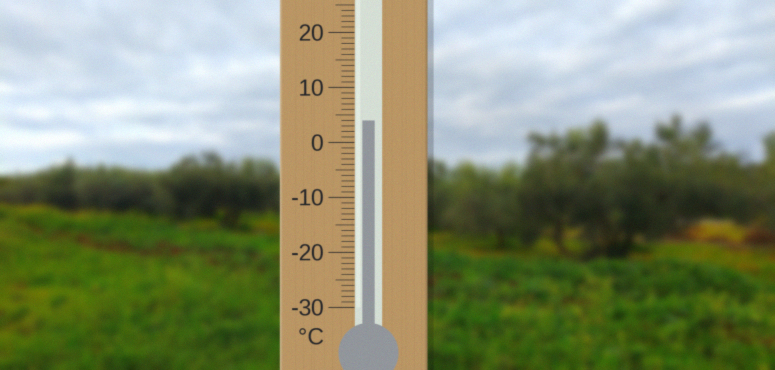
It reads **4** °C
